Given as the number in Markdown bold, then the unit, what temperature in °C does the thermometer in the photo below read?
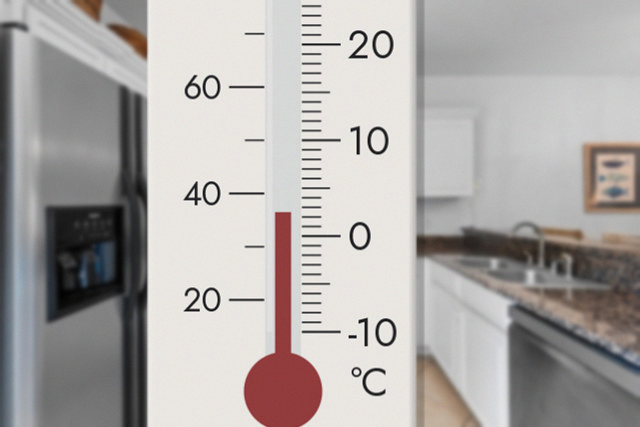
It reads **2.5** °C
